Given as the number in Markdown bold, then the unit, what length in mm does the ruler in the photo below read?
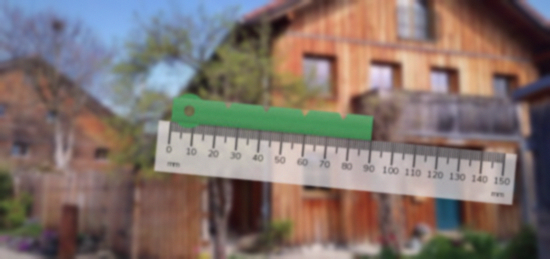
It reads **90** mm
